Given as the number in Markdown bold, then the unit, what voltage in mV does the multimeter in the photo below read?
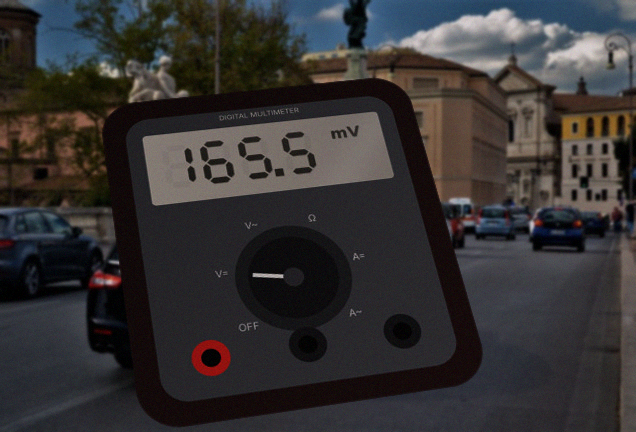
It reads **165.5** mV
